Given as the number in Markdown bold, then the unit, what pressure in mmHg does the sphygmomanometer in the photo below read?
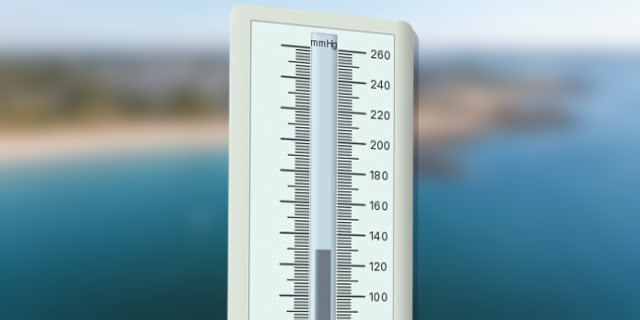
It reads **130** mmHg
